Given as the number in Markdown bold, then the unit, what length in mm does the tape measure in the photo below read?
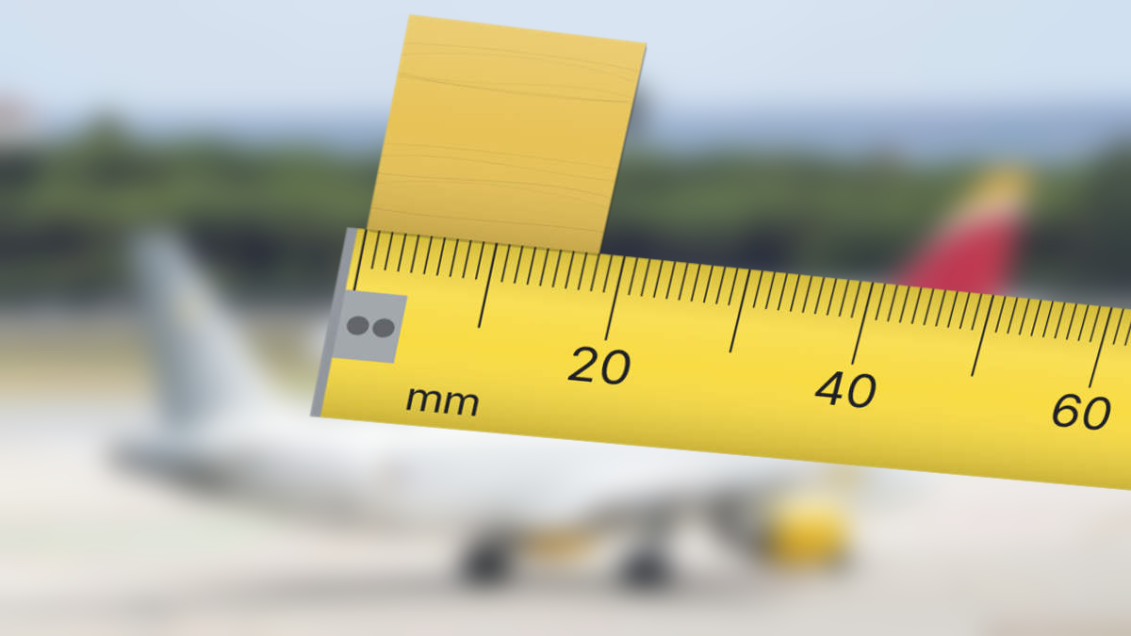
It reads **18** mm
